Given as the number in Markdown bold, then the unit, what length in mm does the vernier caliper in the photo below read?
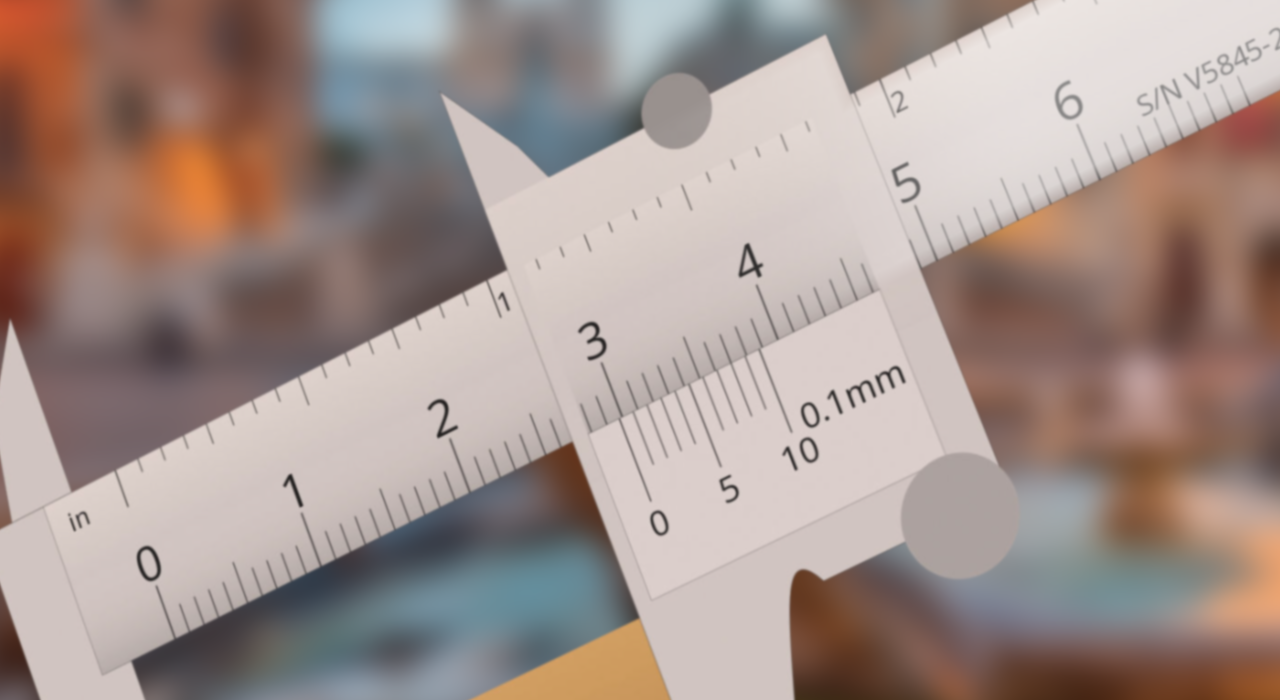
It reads **29.8** mm
